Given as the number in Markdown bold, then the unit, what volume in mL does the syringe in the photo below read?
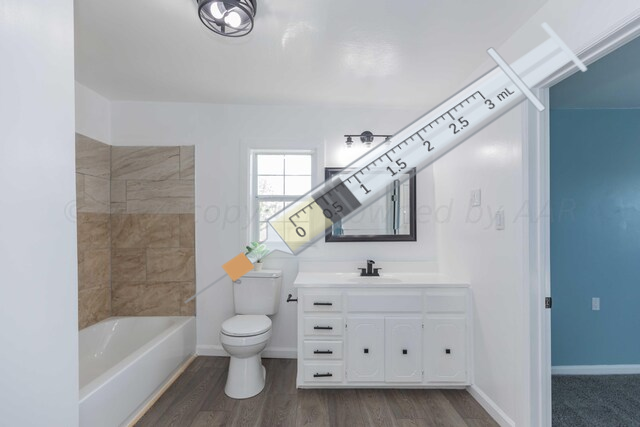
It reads **0.4** mL
